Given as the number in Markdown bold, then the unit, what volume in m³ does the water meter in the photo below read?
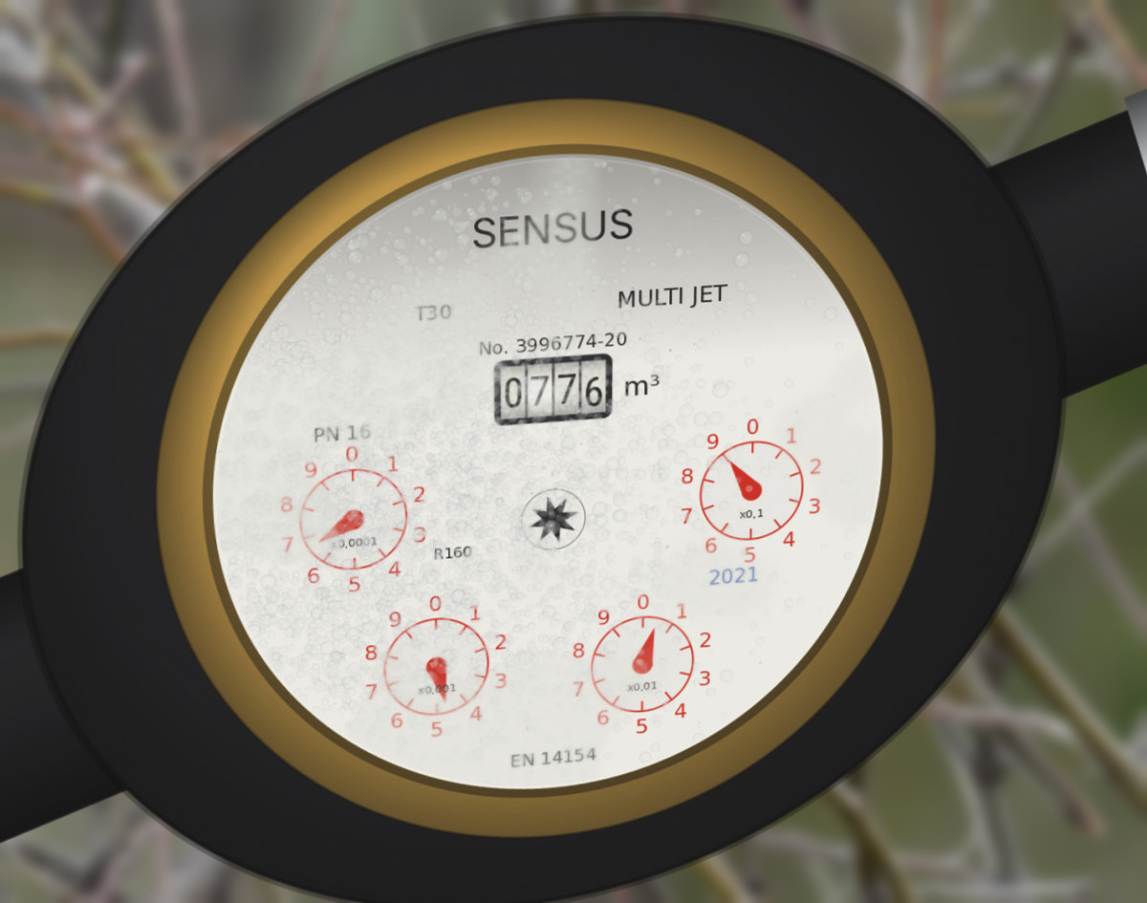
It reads **775.9046** m³
